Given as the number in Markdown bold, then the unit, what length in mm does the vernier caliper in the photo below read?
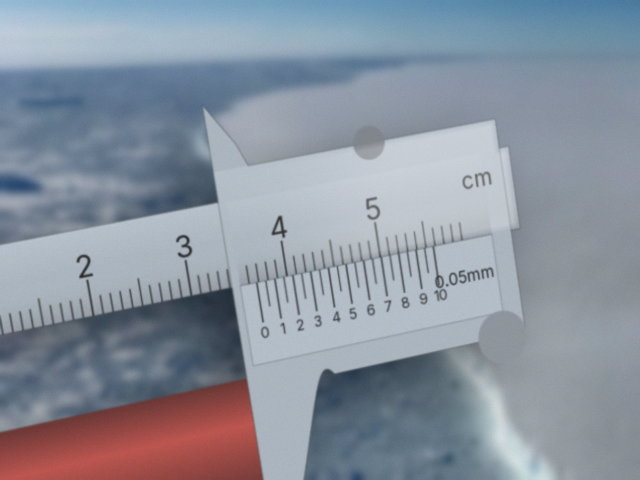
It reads **36.8** mm
